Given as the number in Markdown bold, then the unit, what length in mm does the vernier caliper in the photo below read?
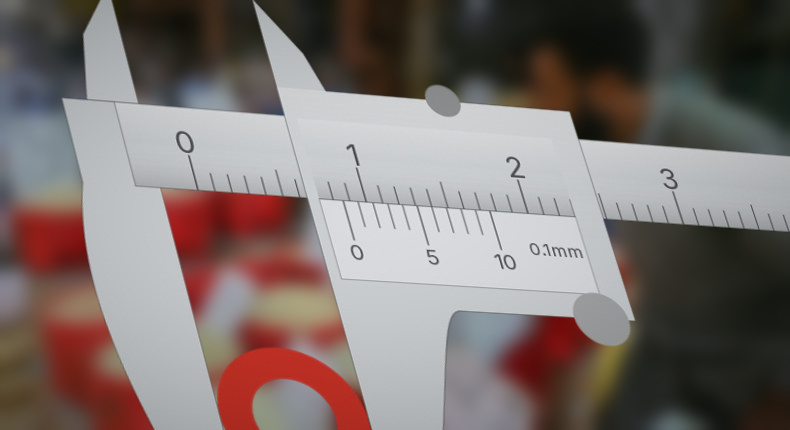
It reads **8.6** mm
